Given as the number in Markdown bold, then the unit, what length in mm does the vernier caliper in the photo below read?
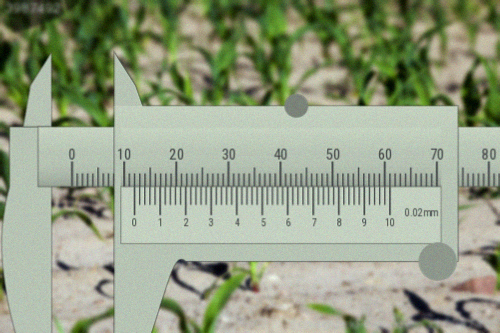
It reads **12.0** mm
